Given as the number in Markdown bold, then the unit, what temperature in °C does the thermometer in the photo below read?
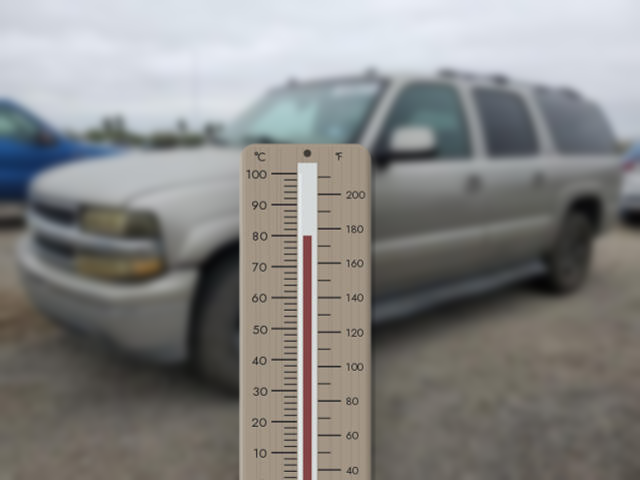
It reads **80** °C
